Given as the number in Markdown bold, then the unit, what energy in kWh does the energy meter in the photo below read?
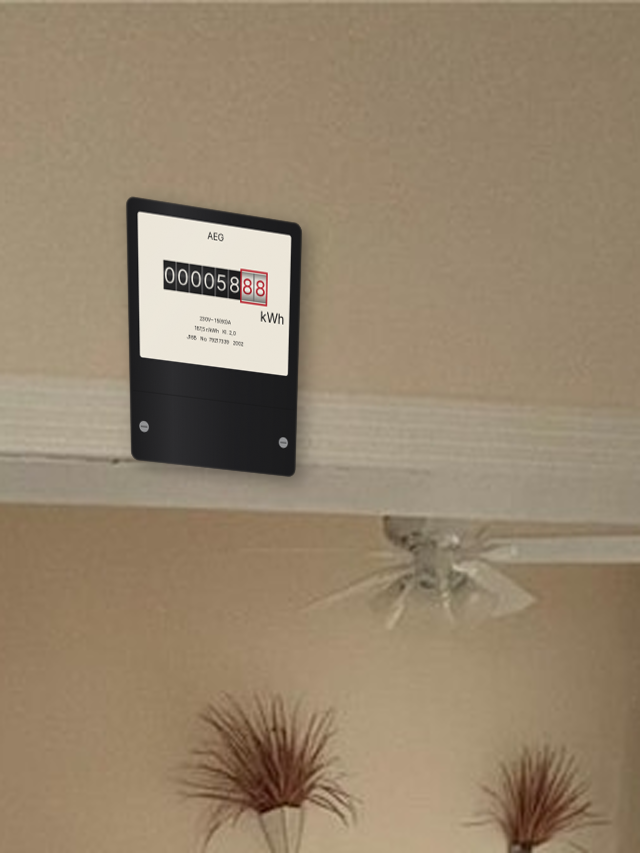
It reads **58.88** kWh
